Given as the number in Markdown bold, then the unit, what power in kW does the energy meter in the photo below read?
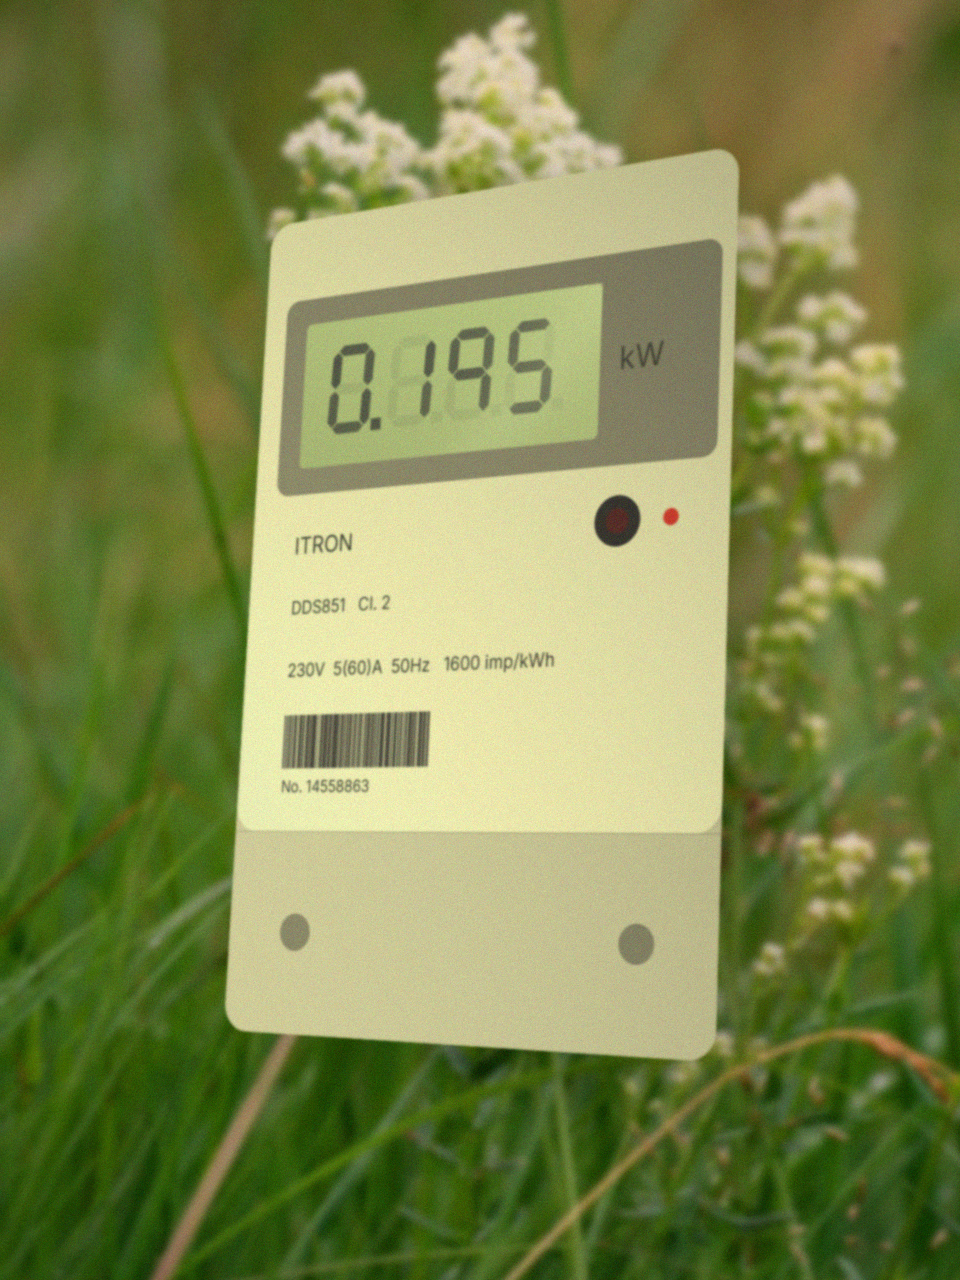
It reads **0.195** kW
